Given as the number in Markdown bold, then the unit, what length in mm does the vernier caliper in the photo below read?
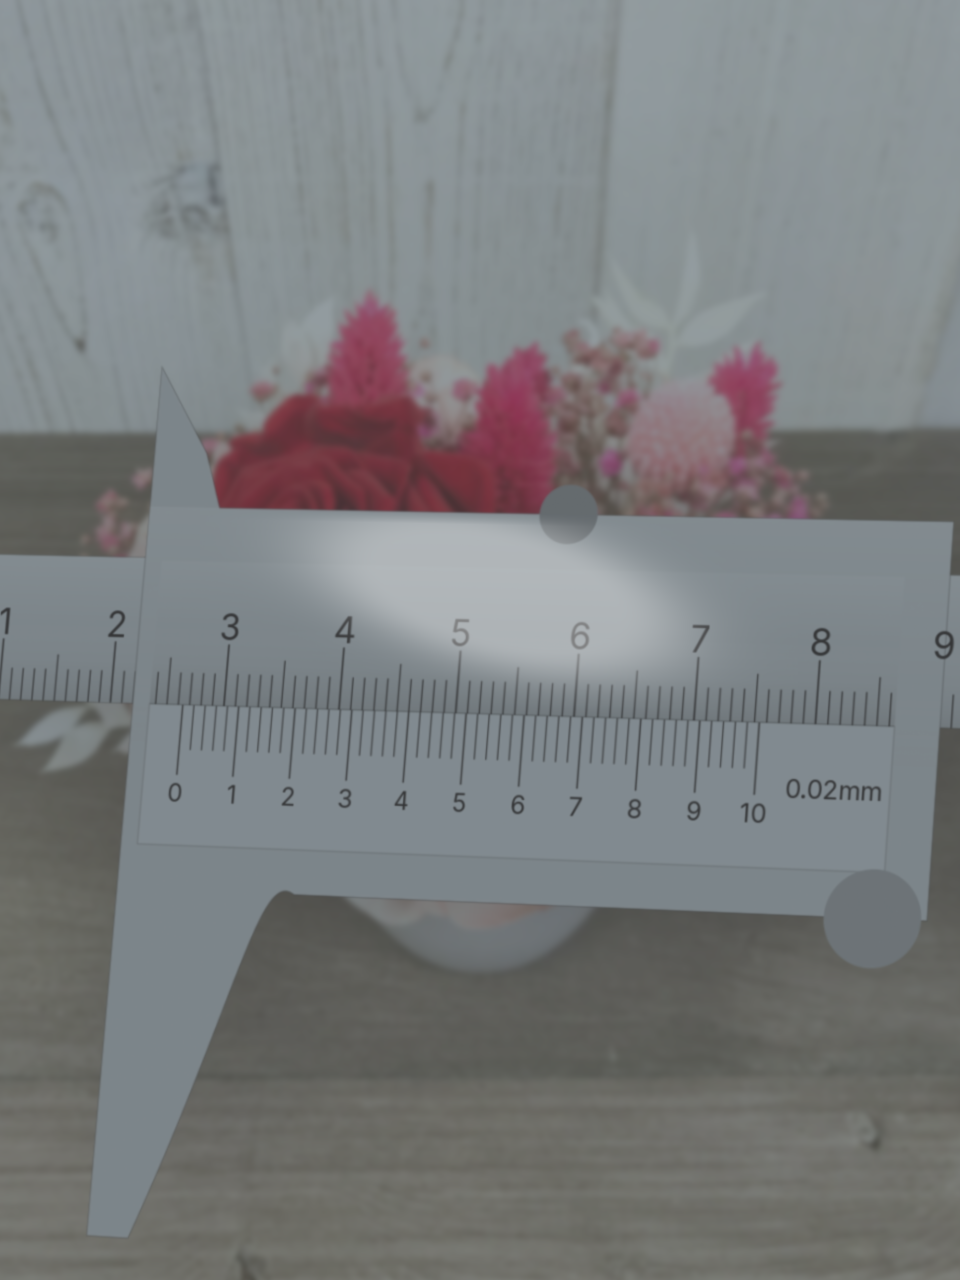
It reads **26.4** mm
